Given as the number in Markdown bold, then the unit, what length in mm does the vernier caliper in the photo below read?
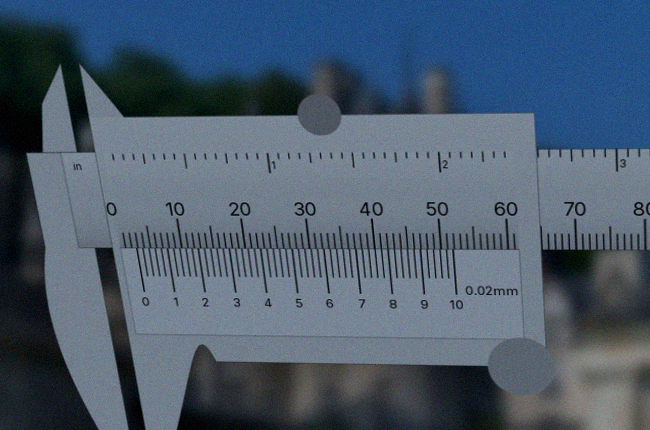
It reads **2.8** mm
